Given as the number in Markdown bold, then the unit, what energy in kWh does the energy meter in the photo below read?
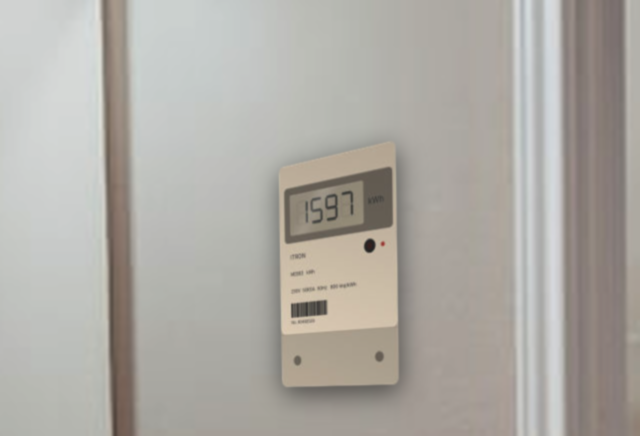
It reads **1597** kWh
